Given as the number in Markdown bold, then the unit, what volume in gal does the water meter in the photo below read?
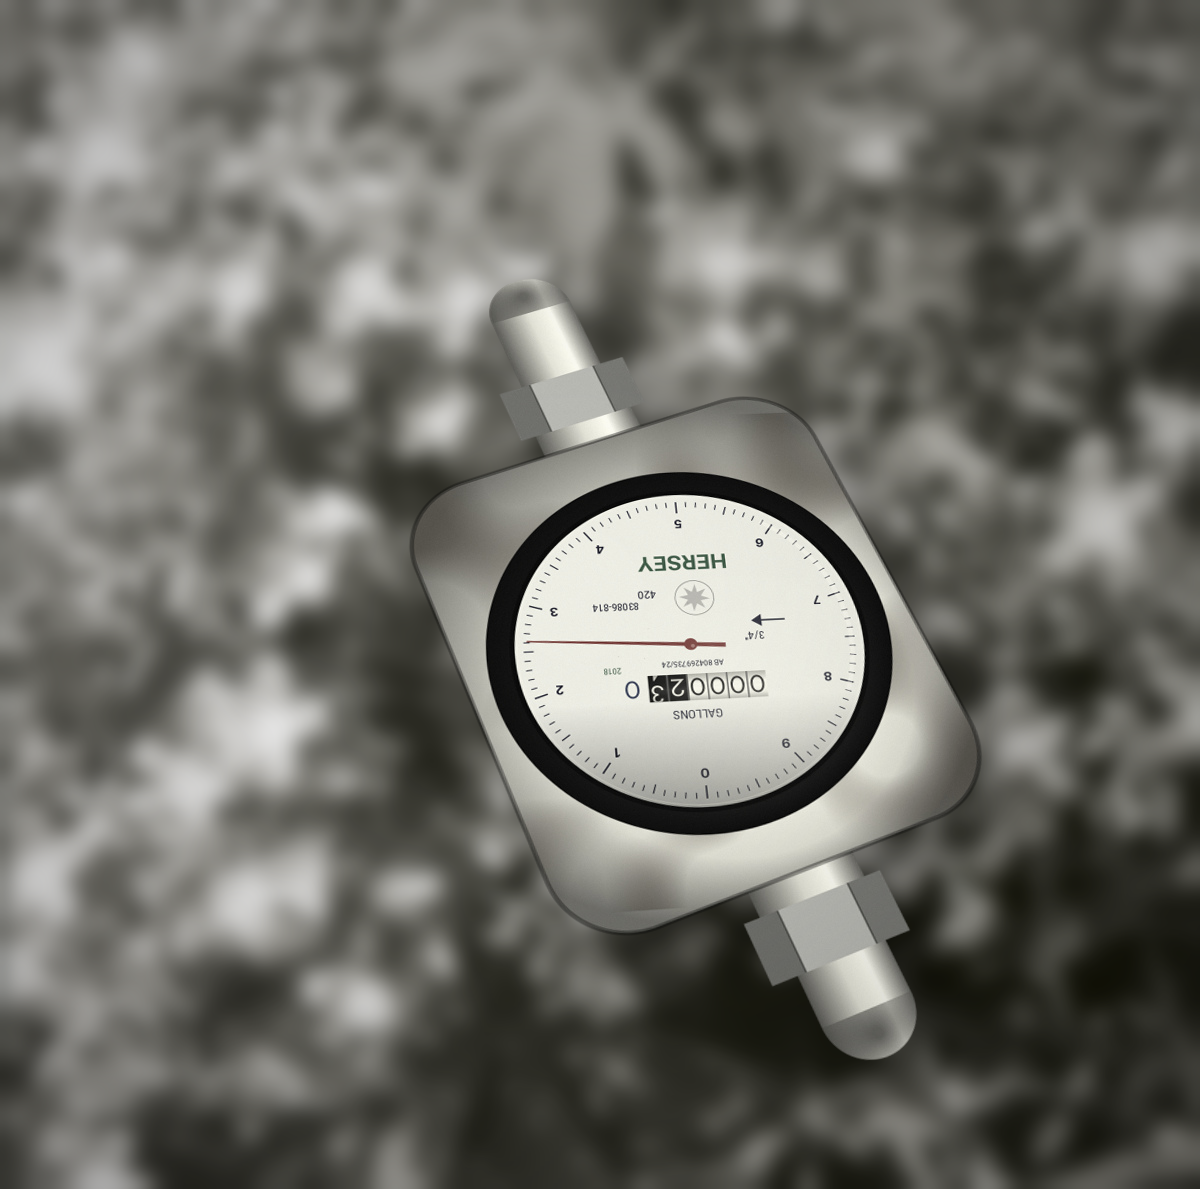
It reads **232.6** gal
